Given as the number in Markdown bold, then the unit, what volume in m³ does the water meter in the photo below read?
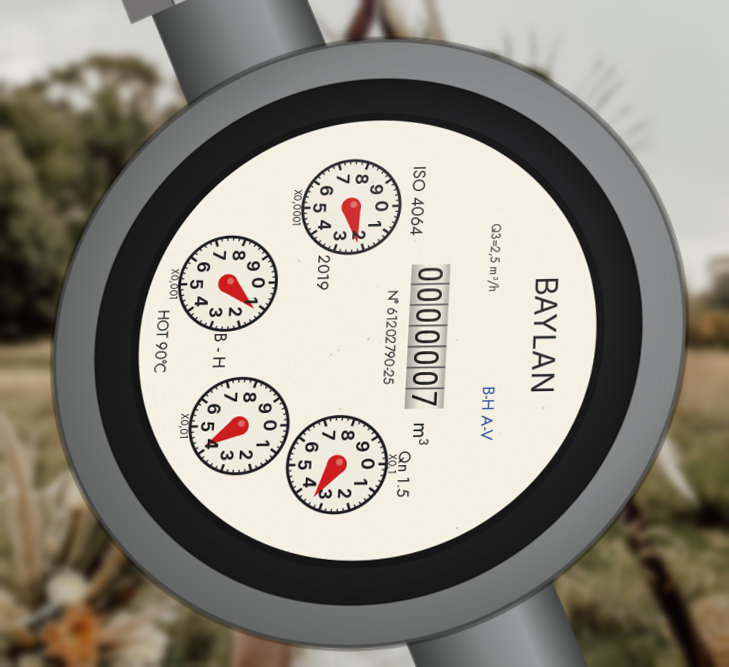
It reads **7.3412** m³
